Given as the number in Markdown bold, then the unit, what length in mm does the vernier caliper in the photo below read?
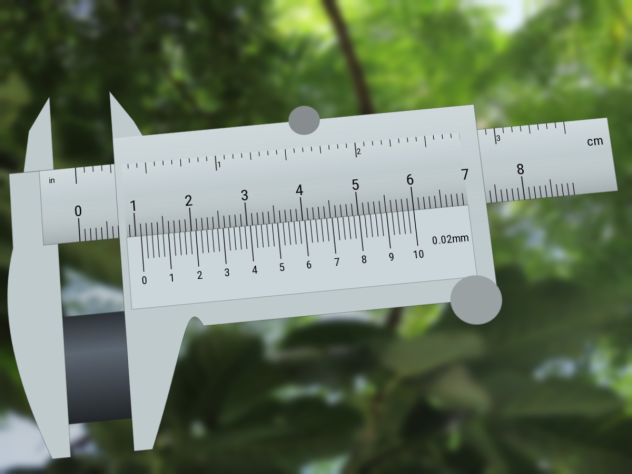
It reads **11.0** mm
